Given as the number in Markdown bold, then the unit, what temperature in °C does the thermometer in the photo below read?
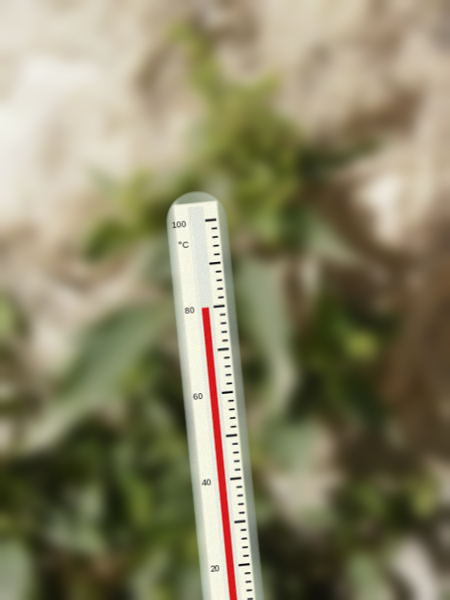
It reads **80** °C
